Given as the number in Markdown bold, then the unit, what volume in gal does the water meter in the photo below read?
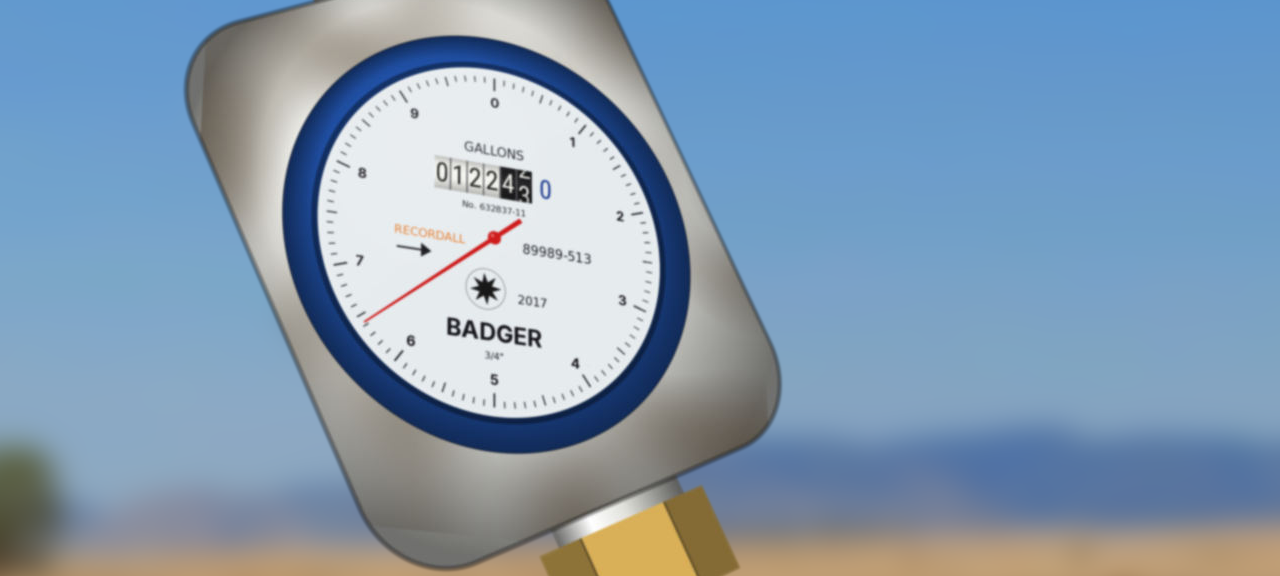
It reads **122426.4** gal
